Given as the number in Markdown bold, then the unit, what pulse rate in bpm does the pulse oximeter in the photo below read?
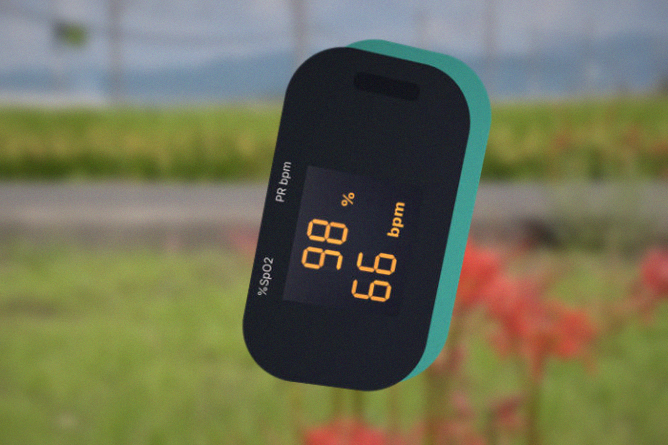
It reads **66** bpm
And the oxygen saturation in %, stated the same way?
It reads **98** %
